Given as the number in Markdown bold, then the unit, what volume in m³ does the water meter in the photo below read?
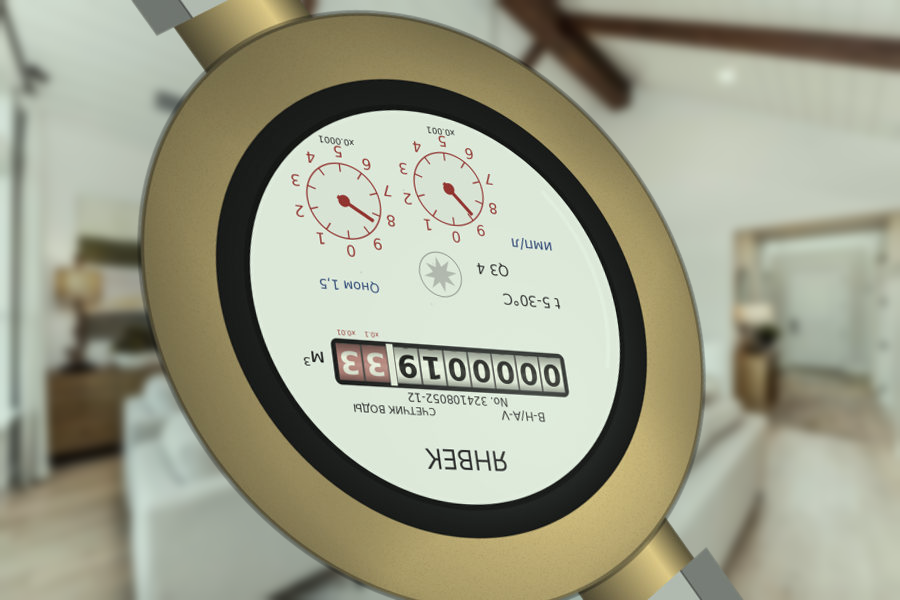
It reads **19.3388** m³
